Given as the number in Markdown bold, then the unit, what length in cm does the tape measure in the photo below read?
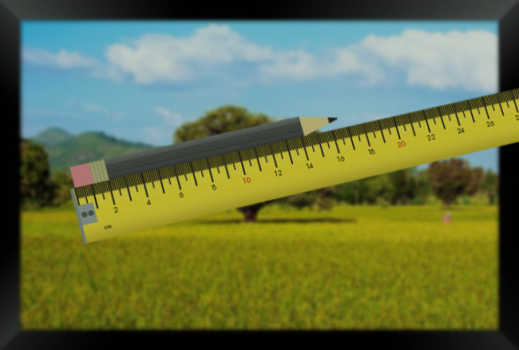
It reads **16.5** cm
